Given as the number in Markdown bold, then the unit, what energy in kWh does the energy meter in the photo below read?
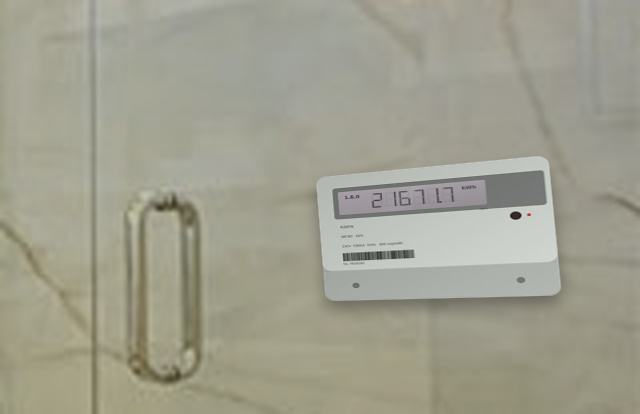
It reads **21671.7** kWh
